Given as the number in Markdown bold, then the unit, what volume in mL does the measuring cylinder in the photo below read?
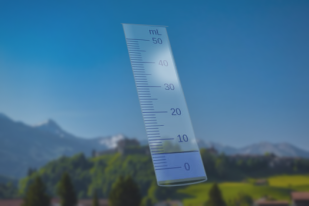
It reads **5** mL
